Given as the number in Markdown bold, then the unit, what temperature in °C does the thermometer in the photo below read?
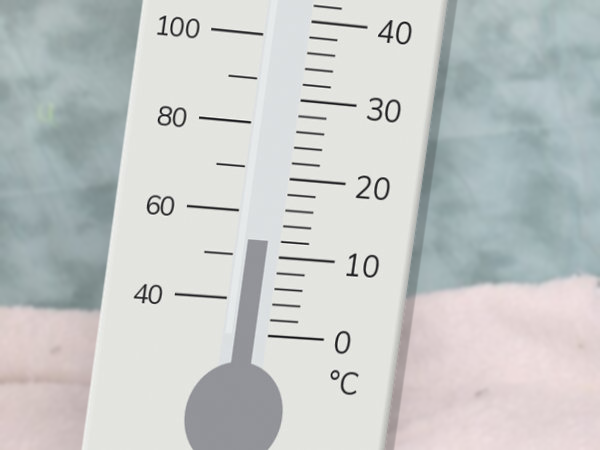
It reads **12** °C
